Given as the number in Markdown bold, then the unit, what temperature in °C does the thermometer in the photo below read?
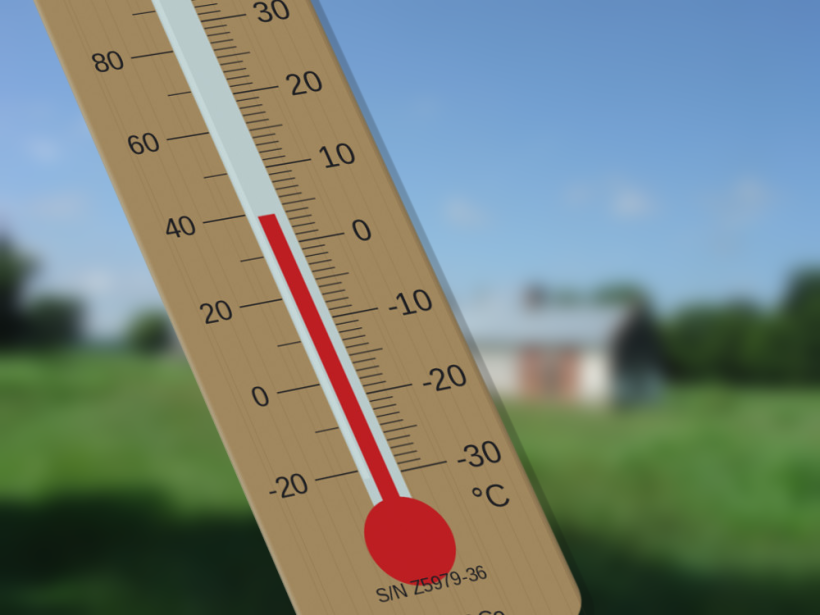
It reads **4** °C
